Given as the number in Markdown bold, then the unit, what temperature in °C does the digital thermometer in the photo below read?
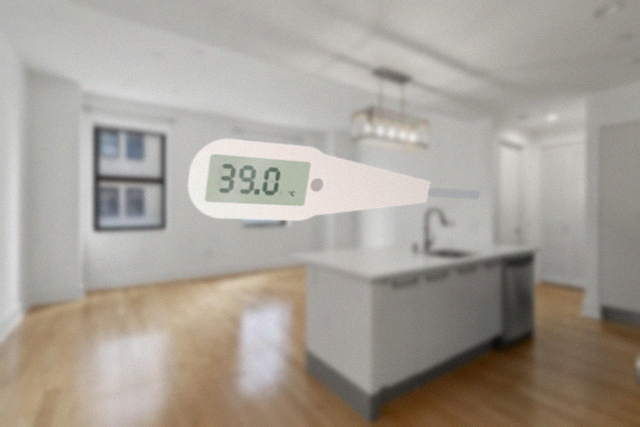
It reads **39.0** °C
